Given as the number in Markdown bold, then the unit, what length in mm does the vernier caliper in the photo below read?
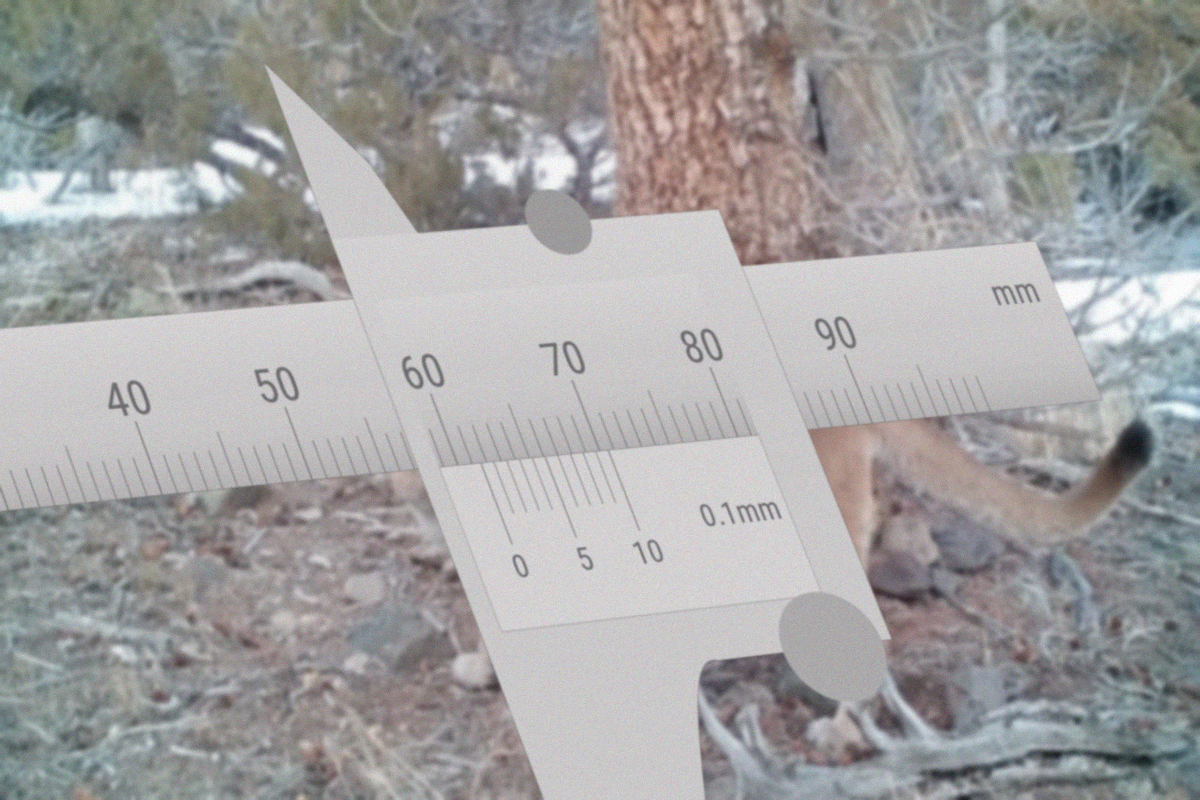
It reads **61.6** mm
